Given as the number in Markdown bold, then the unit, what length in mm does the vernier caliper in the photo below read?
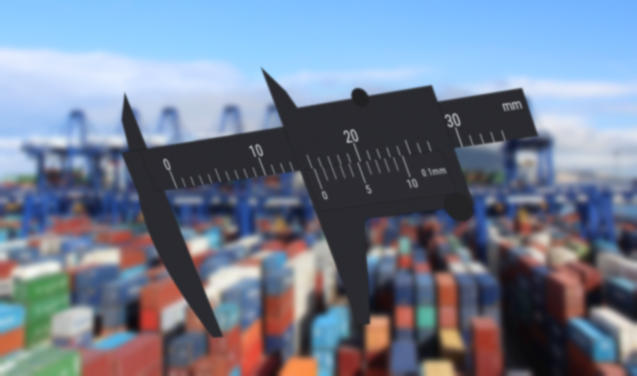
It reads **15.2** mm
